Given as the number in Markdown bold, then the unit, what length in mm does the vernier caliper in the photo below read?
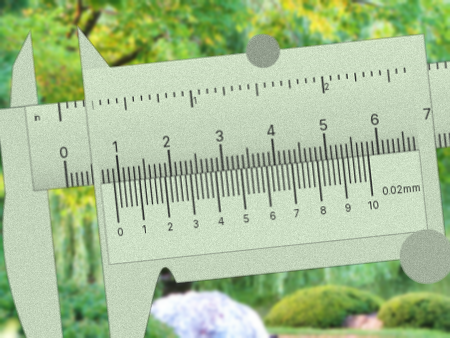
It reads **9.0** mm
